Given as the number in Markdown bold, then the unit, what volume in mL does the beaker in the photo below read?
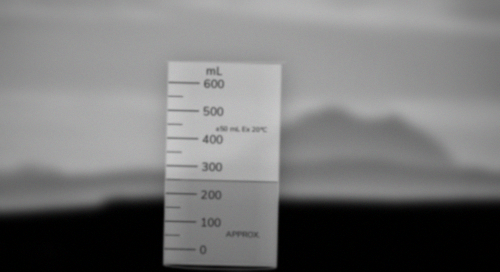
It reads **250** mL
